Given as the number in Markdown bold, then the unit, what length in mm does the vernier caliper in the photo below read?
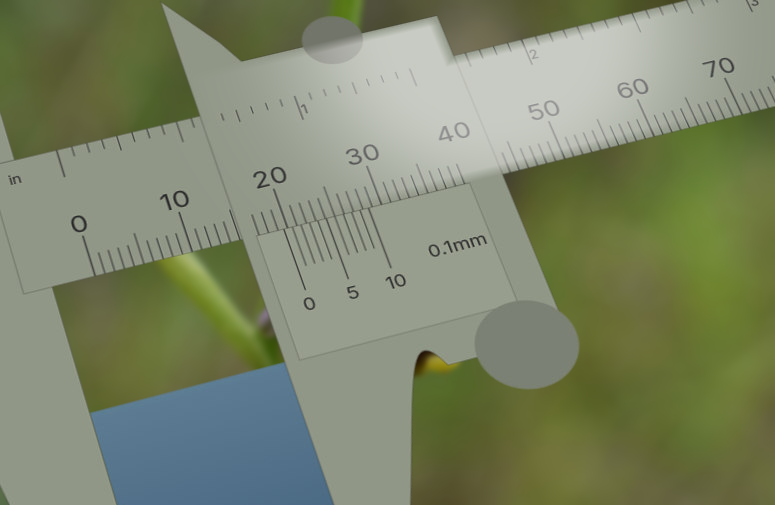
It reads **19.6** mm
